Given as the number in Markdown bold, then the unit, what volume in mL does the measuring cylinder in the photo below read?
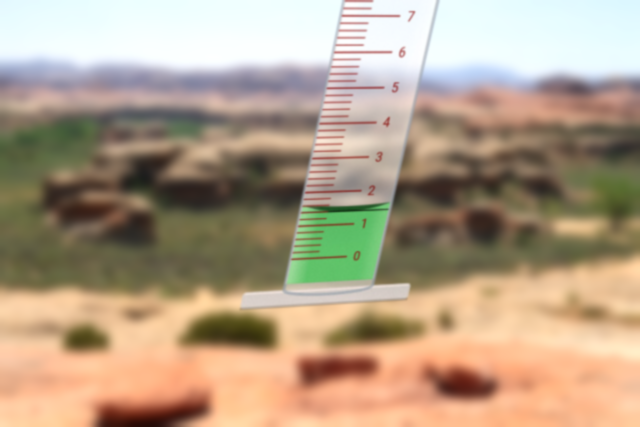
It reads **1.4** mL
